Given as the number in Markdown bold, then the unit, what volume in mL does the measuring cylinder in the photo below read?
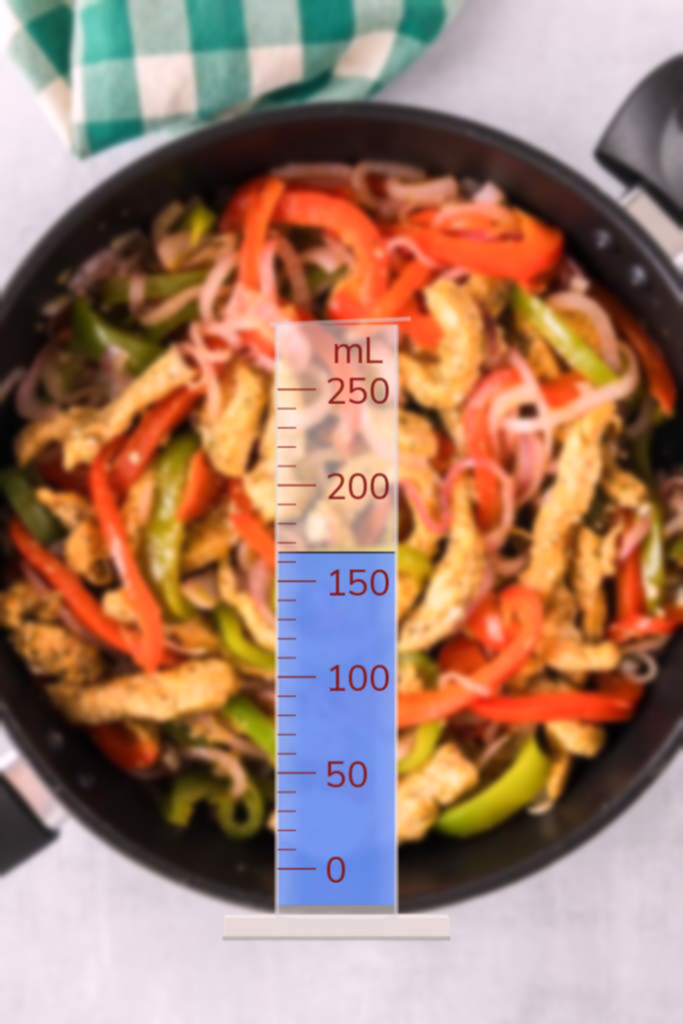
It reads **165** mL
